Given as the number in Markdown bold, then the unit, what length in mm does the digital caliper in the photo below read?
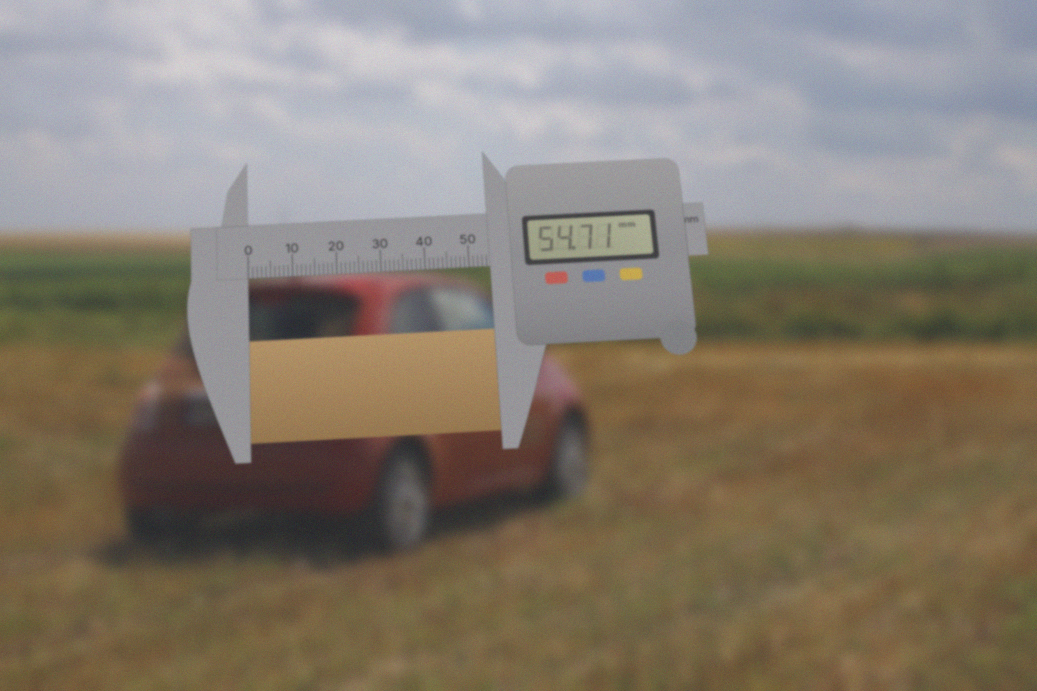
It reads **54.71** mm
